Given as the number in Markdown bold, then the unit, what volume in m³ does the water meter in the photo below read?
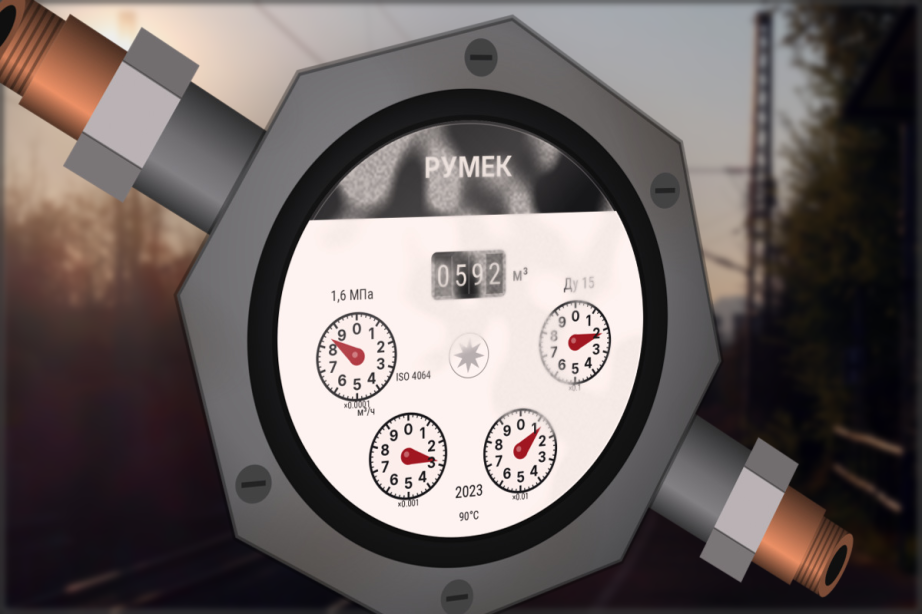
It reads **592.2128** m³
